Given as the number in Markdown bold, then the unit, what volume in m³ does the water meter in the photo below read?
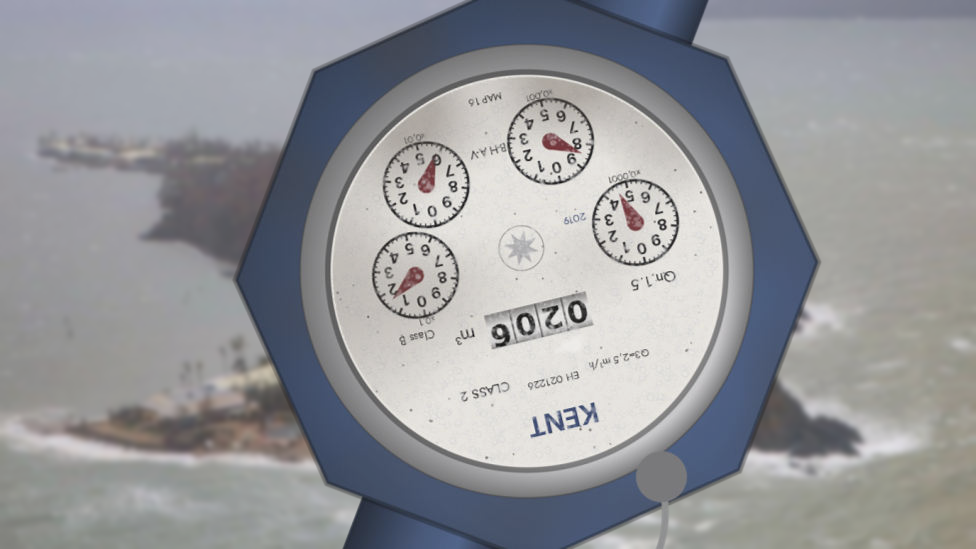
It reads **206.1584** m³
